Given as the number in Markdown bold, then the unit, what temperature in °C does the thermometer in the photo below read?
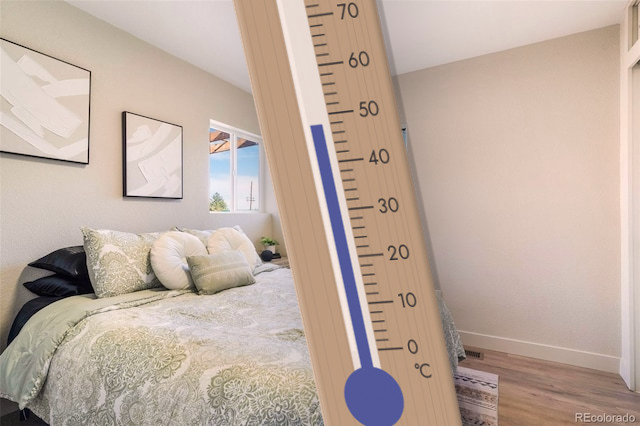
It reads **48** °C
